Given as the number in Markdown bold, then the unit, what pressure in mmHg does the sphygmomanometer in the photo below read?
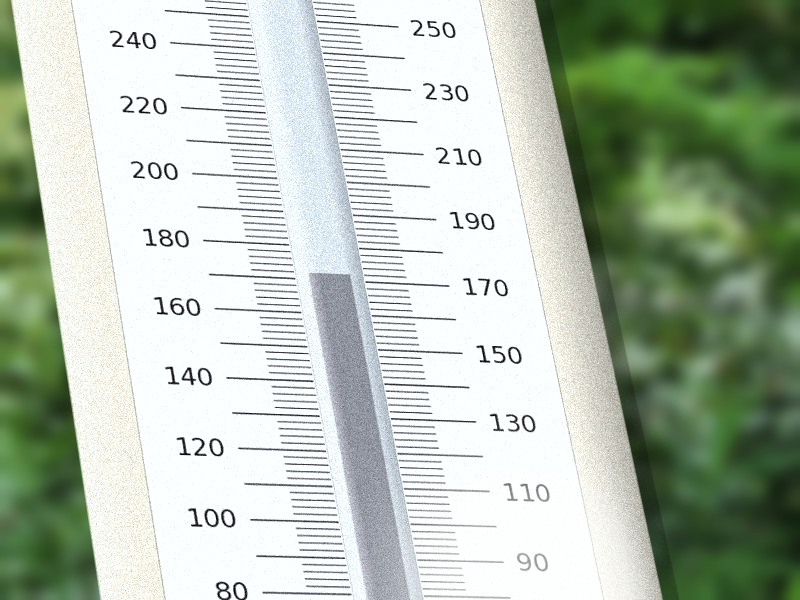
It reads **172** mmHg
